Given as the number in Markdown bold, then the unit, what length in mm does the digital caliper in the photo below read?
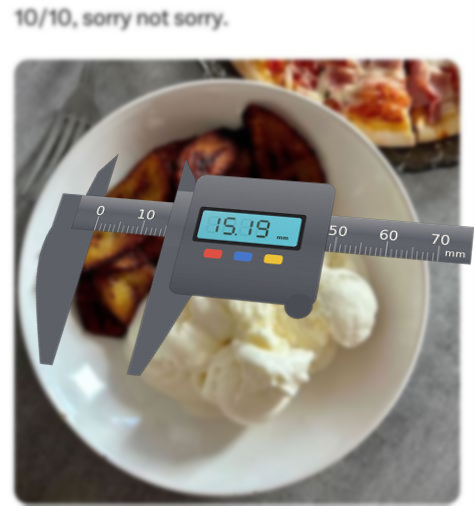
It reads **15.19** mm
